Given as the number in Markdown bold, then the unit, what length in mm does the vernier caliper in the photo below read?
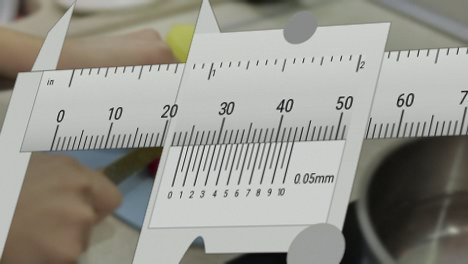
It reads **24.0** mm
